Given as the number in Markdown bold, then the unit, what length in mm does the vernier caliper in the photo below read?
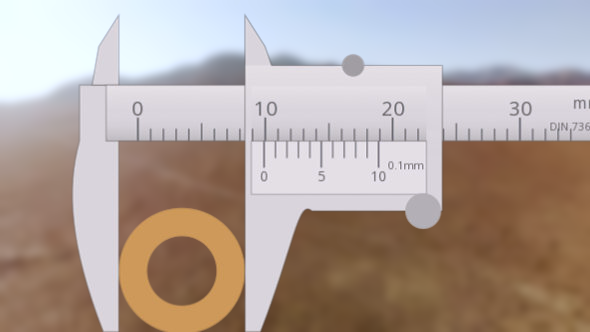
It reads **9.9** mm
